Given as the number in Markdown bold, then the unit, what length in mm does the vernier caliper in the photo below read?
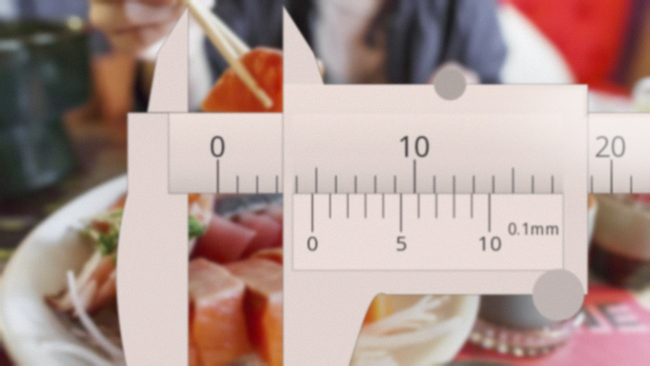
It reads **4.8** mm
